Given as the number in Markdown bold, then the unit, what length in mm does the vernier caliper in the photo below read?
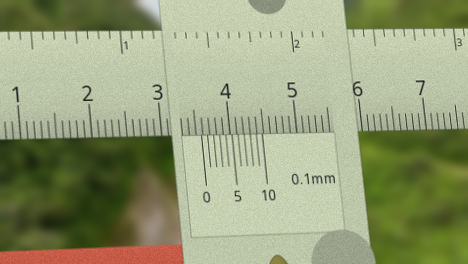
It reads **35.8** mm
